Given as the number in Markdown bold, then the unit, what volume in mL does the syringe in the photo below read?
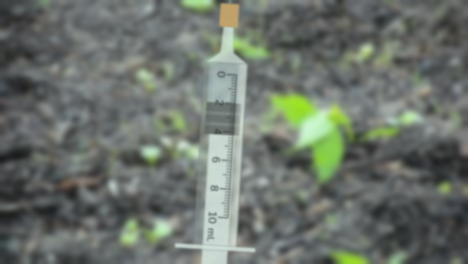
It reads **2** mL
